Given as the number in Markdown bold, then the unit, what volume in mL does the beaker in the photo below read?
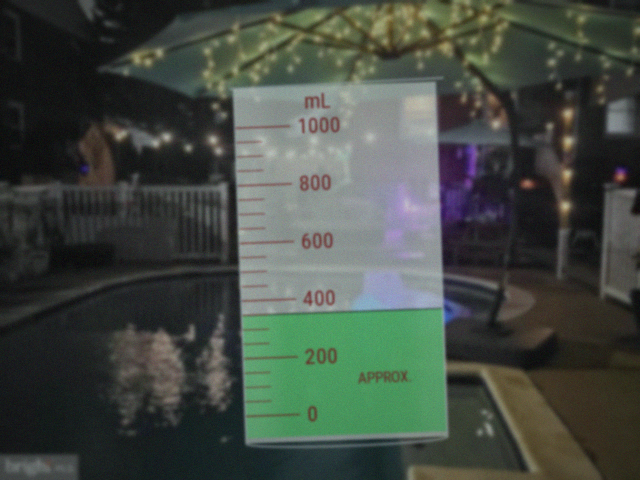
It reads **350** mL
